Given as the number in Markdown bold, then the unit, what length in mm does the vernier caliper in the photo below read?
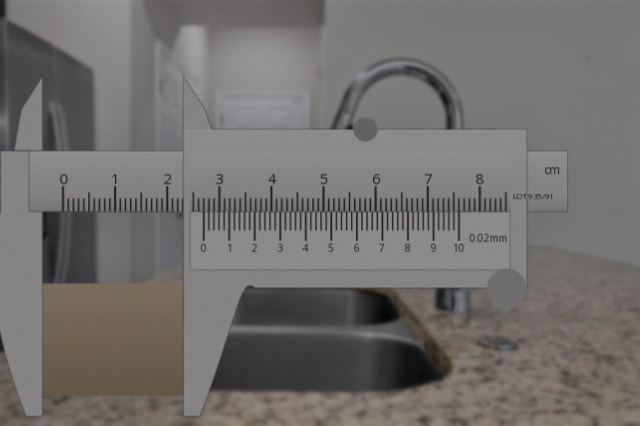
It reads **27.0** mm
